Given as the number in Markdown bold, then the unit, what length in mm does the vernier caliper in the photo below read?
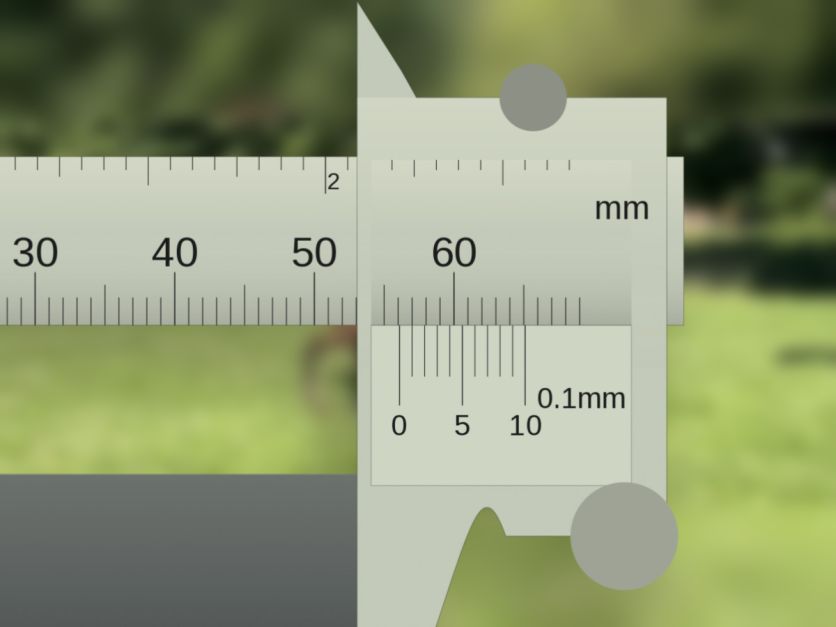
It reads **56.1** mm
